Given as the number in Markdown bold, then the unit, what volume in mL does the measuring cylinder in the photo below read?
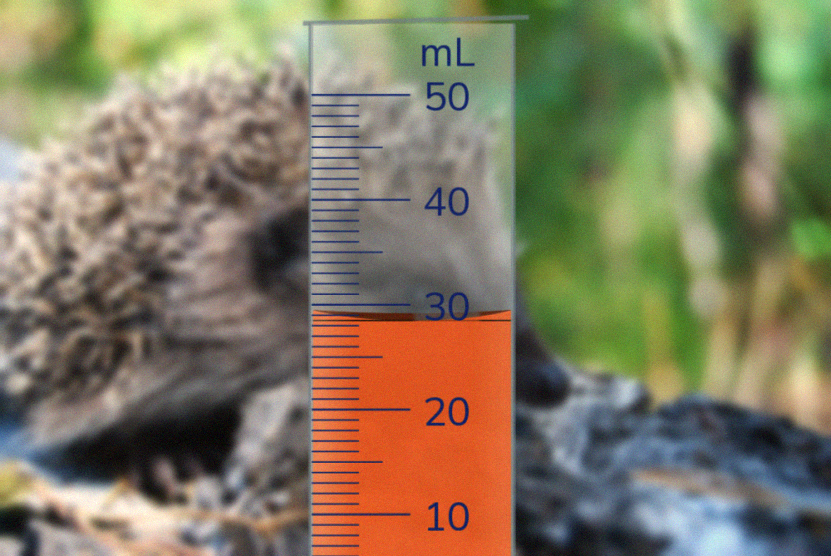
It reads **28.5** mL
